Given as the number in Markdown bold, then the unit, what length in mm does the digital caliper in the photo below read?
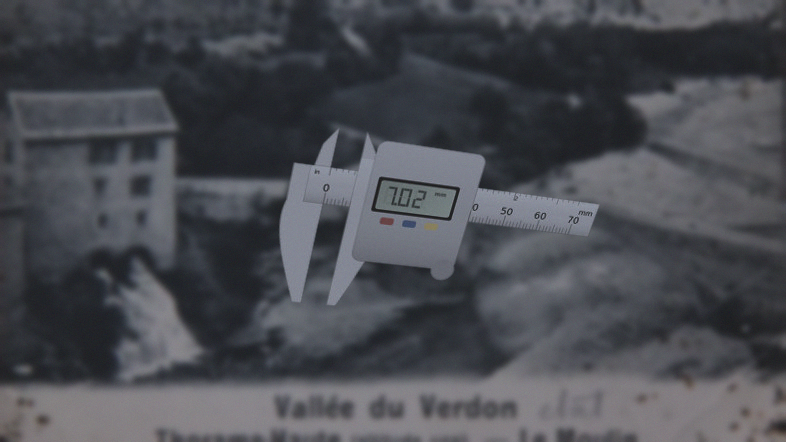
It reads **7.02** mm
